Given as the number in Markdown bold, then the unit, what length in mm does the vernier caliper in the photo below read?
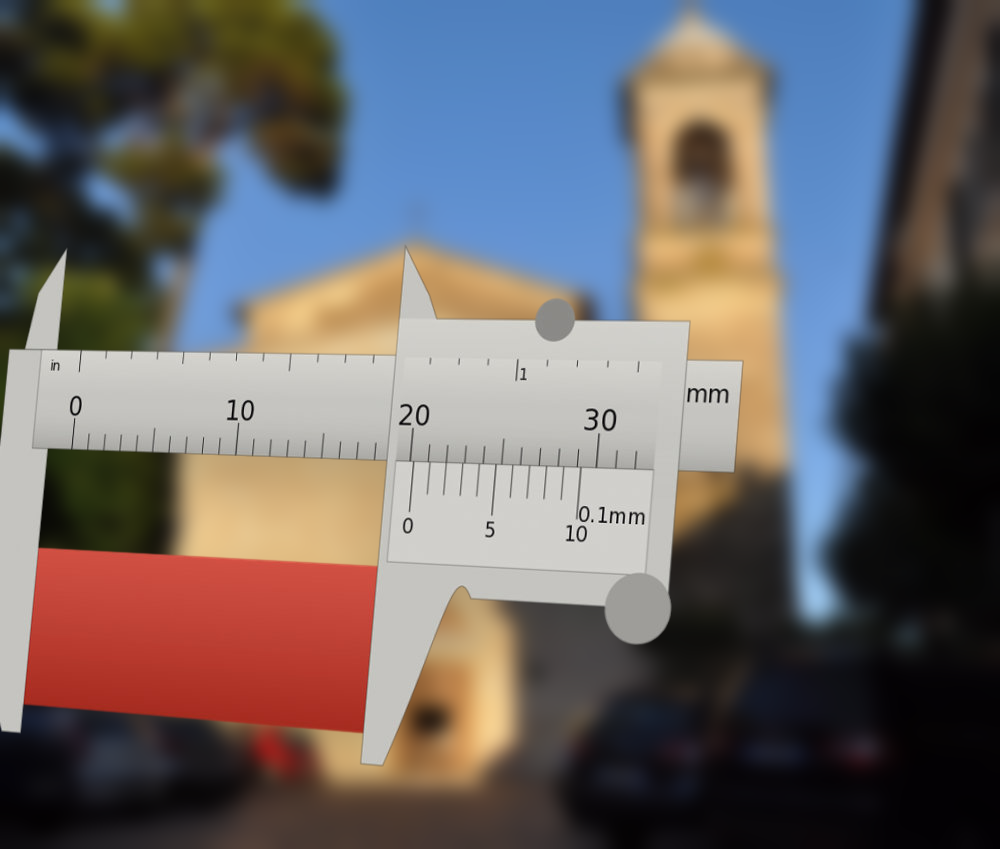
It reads **20.2** mm
